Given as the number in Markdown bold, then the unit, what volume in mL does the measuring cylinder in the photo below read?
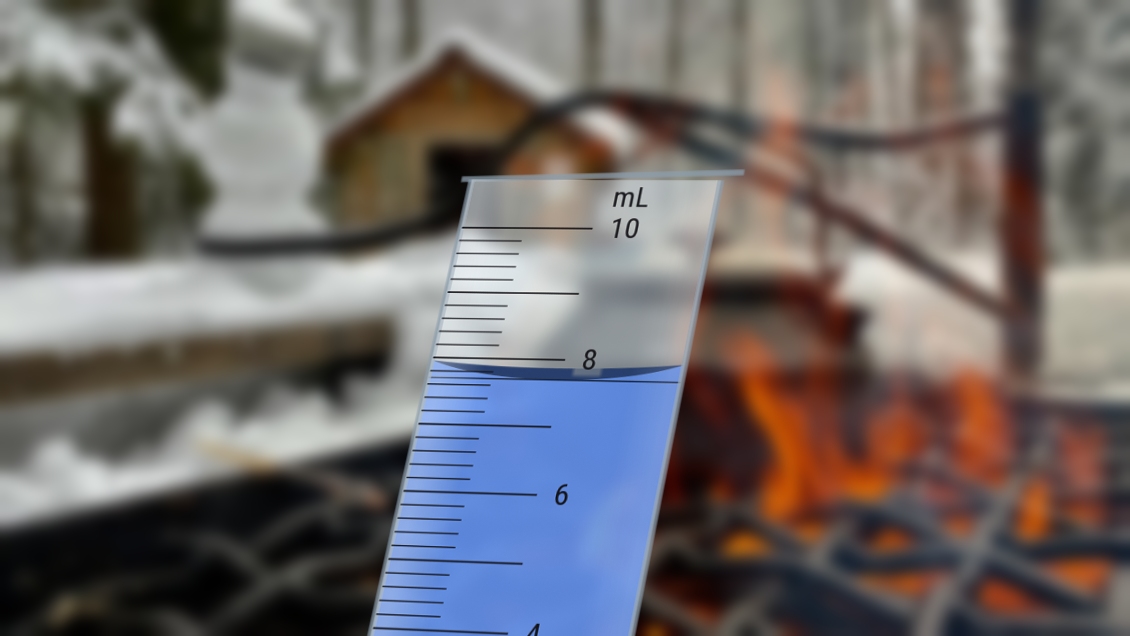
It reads **7.7** mL
